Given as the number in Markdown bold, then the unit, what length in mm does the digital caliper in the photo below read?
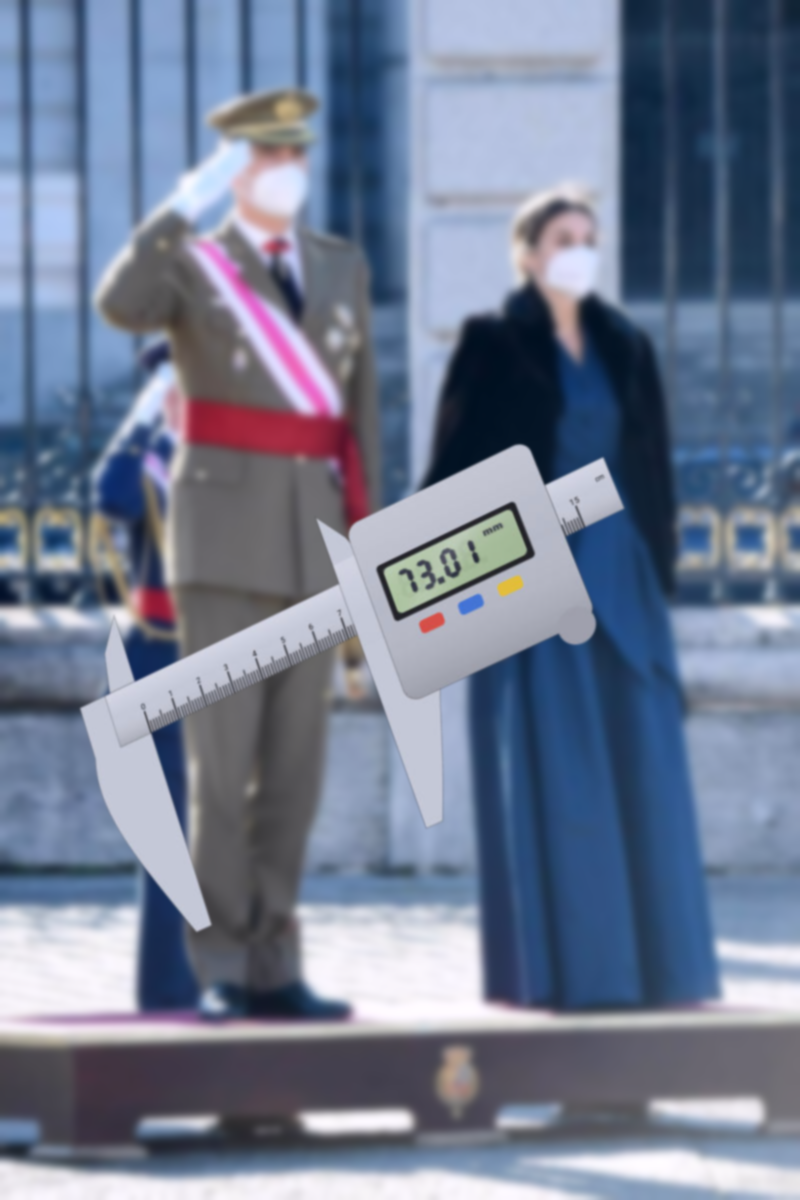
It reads **73.01** mm
